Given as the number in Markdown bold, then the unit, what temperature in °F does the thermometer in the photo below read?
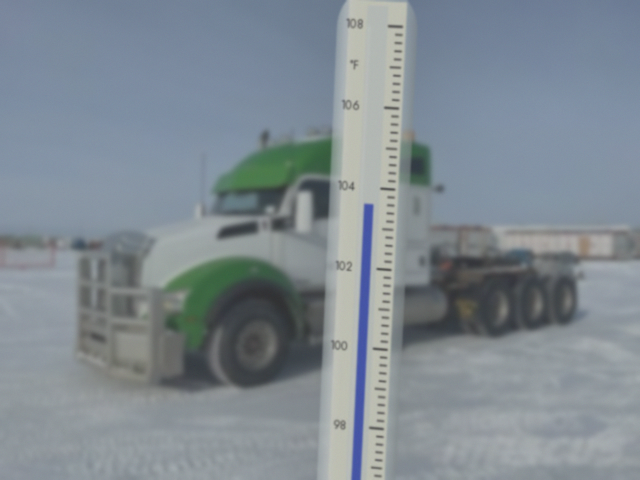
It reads **103.6** °F
